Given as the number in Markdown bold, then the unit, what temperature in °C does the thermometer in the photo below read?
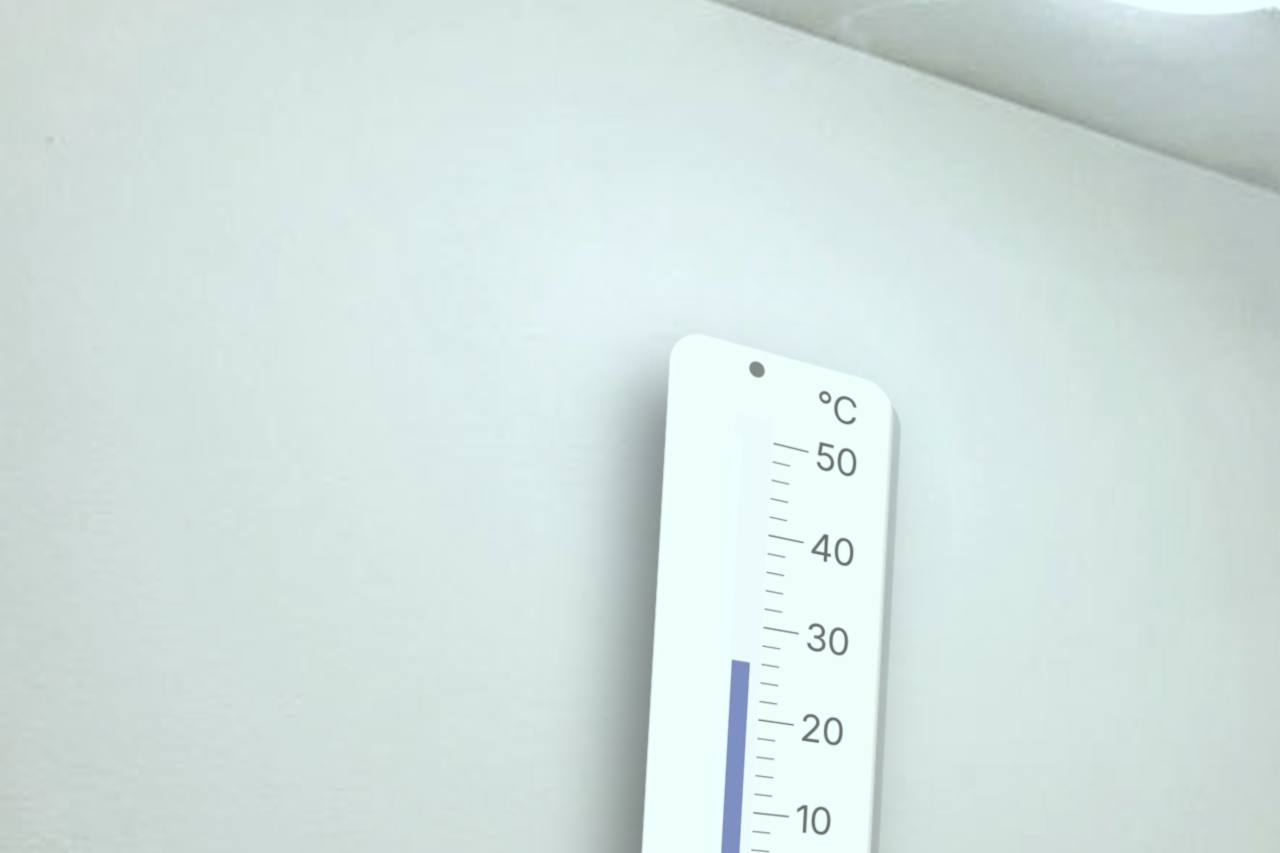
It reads **26** °C
